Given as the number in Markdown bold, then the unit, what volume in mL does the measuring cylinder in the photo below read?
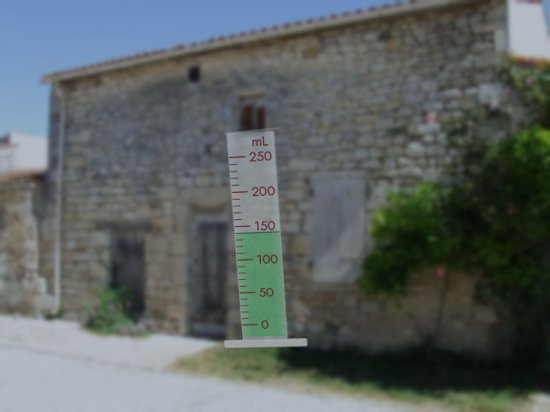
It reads **140** mL
